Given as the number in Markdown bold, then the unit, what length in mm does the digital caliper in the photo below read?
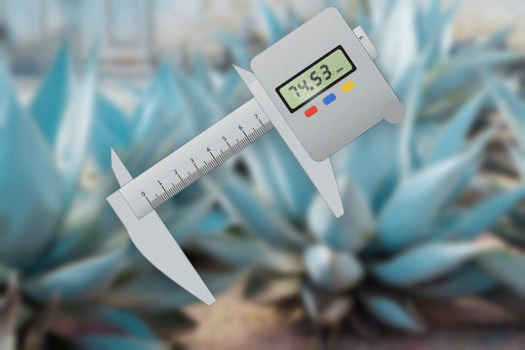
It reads **74.53** mm
